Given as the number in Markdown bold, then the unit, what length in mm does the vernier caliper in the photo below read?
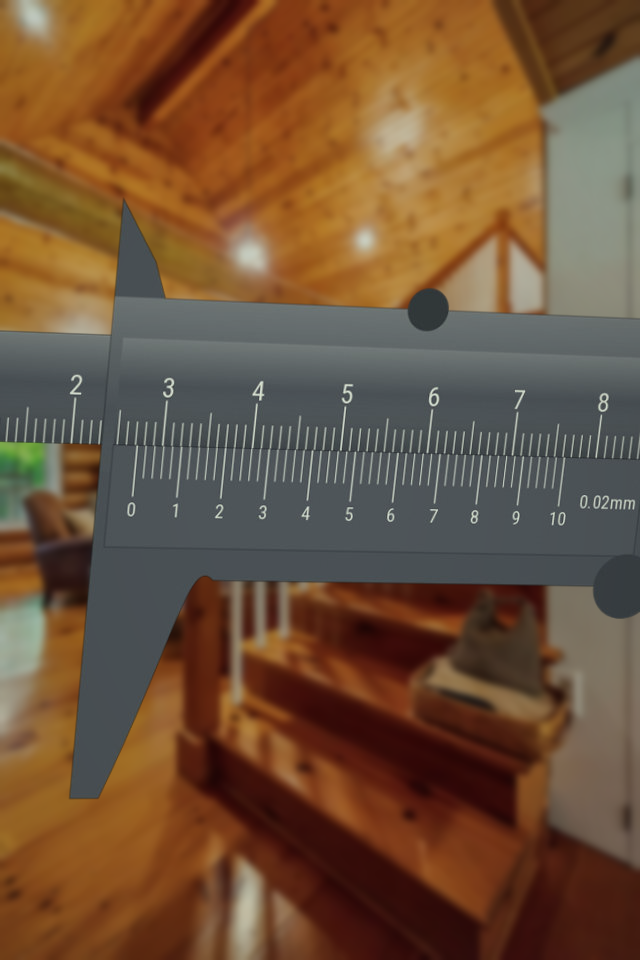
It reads **27.2** mm
